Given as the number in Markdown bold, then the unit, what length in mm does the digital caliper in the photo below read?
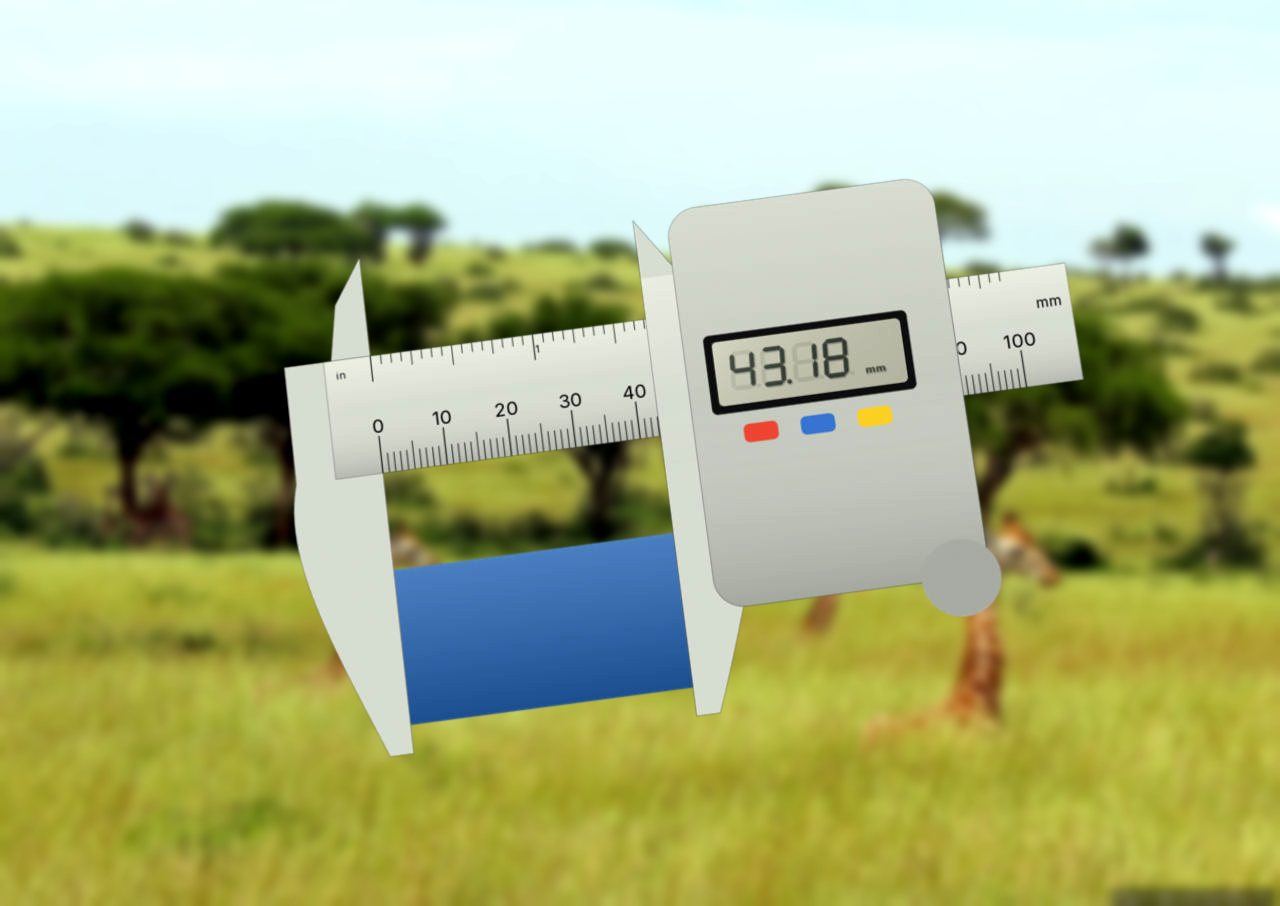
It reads **43.18** mm
